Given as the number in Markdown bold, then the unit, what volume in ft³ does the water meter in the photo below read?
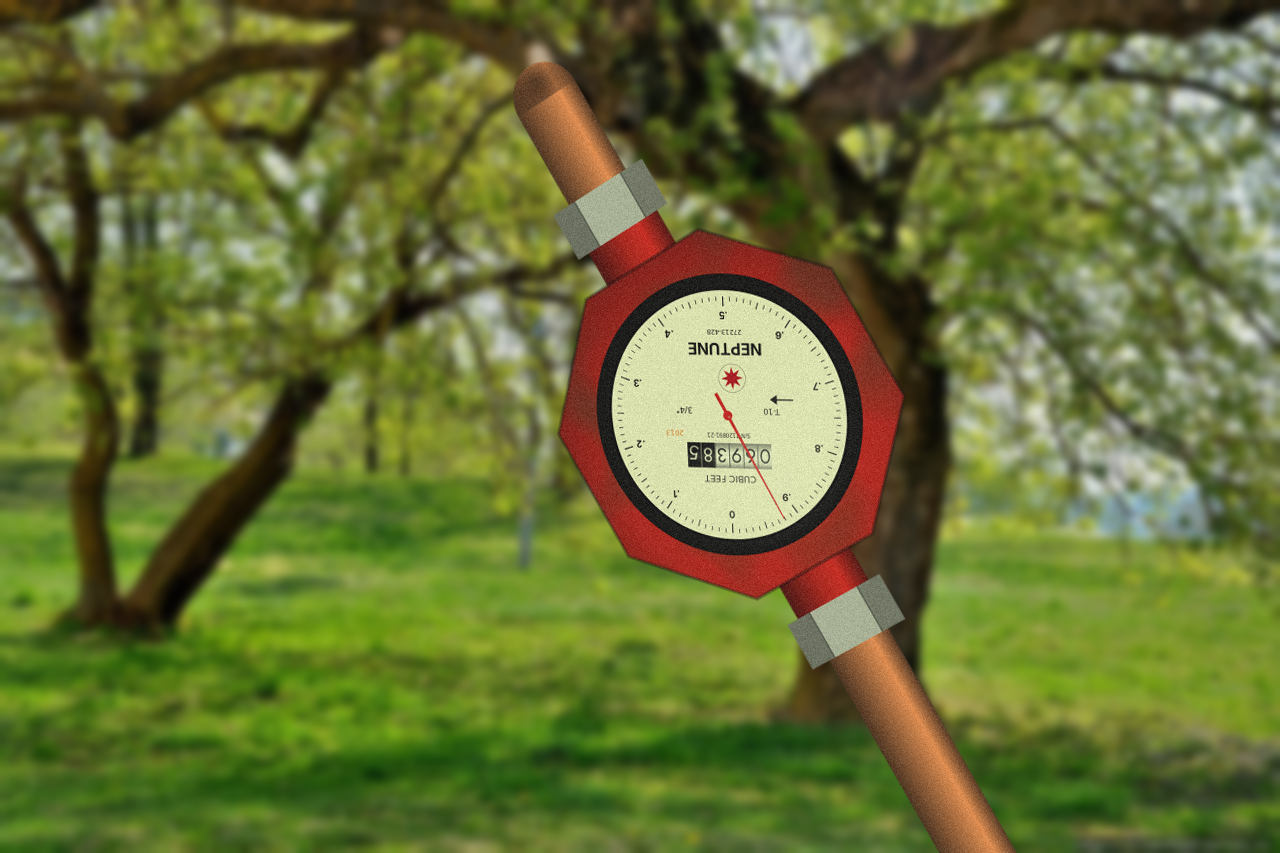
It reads **69384.92** ft³
